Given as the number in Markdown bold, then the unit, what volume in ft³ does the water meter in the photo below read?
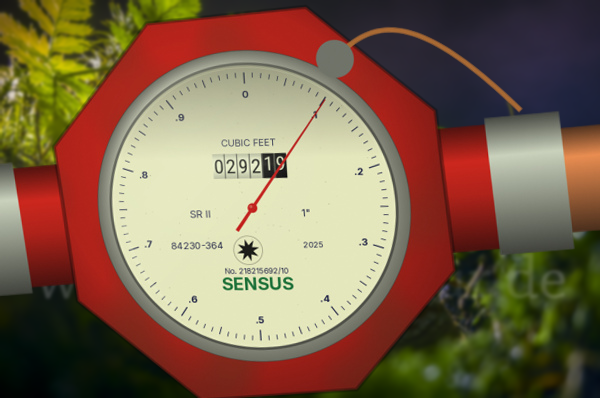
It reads **29219.10** ft³
